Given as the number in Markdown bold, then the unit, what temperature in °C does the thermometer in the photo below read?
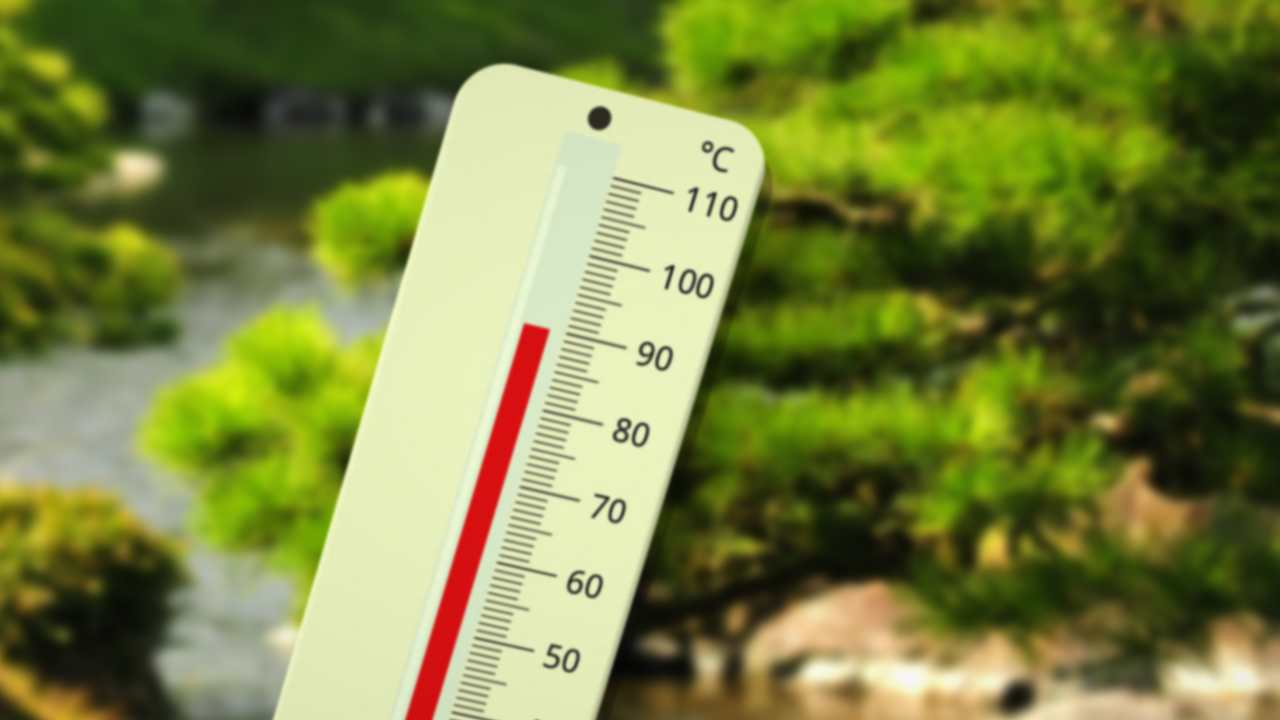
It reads **90** °C
